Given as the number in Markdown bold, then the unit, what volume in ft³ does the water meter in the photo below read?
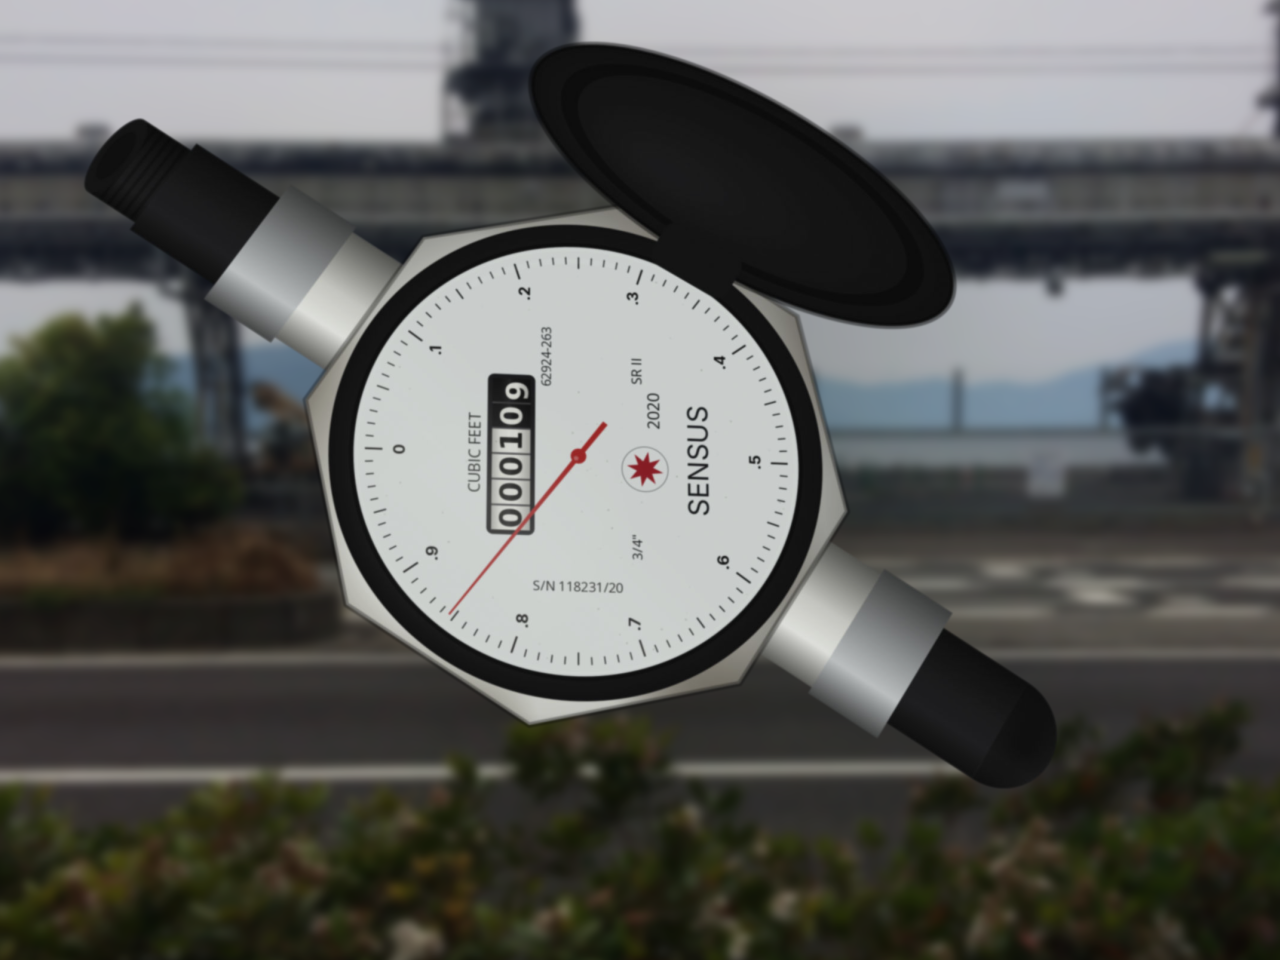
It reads **108.85** ft³
